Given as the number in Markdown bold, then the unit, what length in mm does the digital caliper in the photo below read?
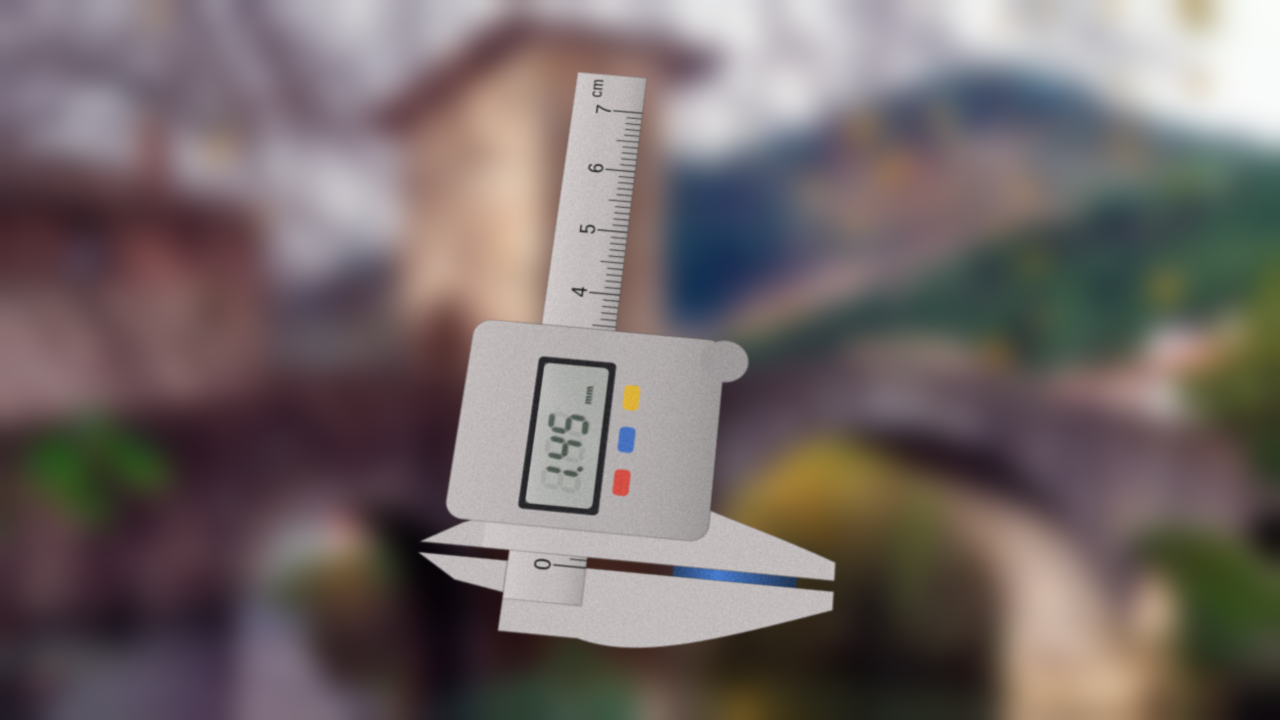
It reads **1.45** mm
